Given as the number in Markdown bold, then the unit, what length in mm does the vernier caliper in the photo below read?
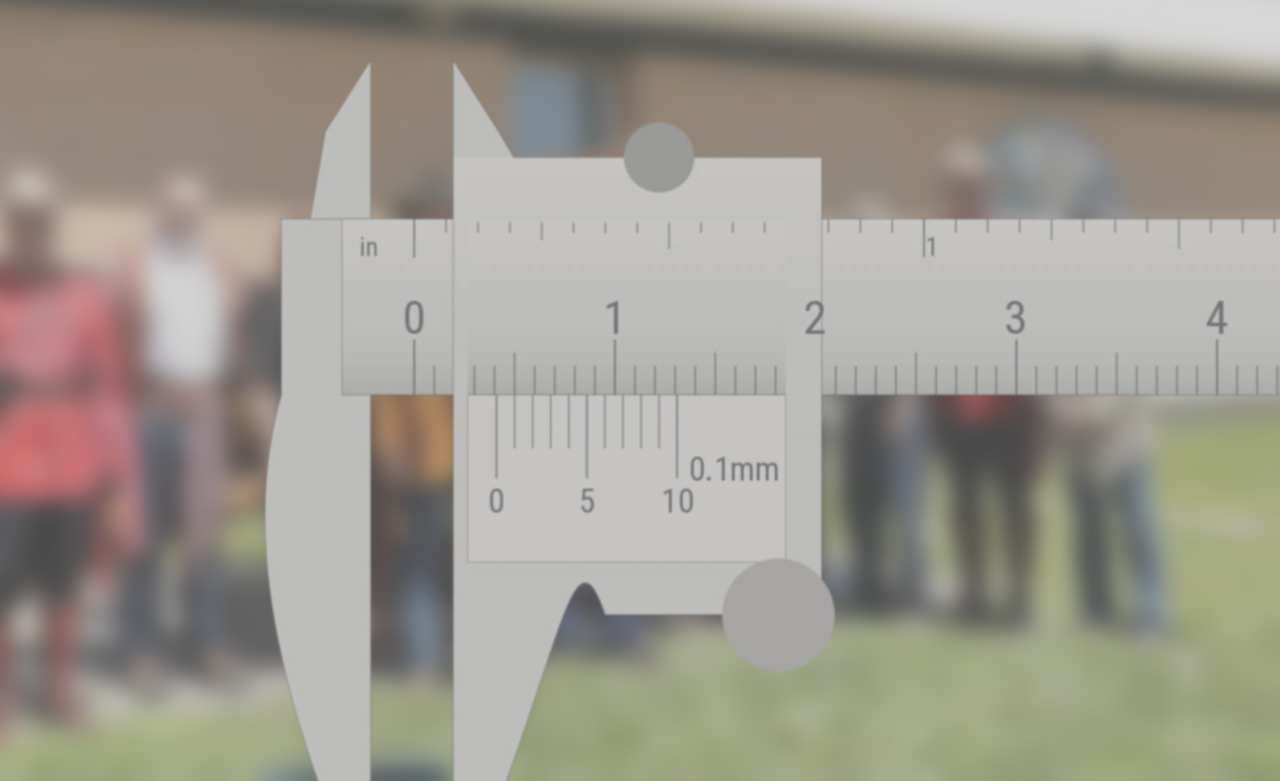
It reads **4.1** mm
